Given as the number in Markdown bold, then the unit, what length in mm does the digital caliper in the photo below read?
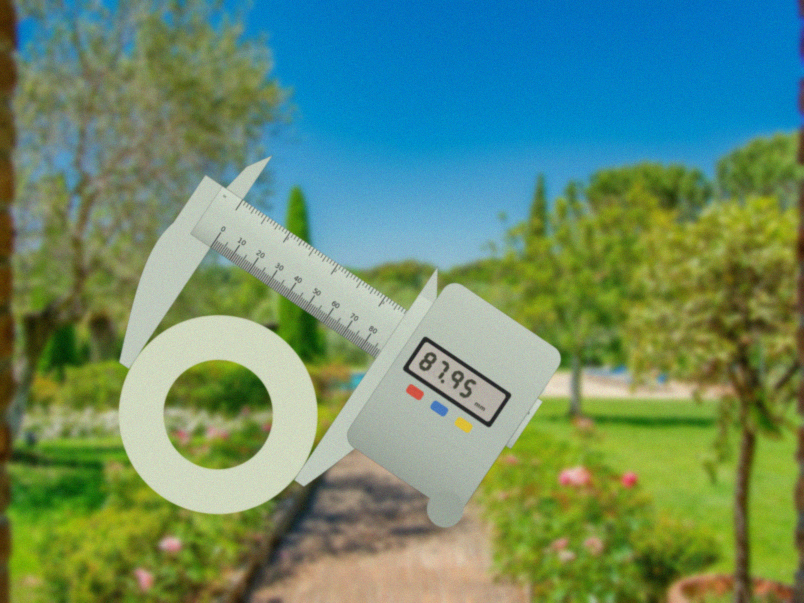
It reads **87.95** mm
